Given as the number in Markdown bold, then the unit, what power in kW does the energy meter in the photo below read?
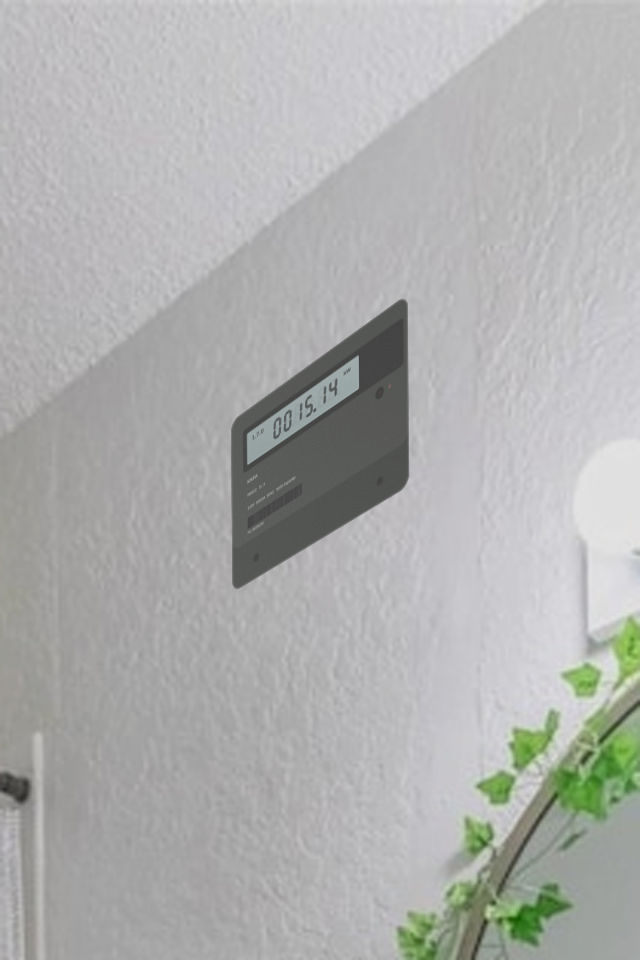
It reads **15.14** kW
